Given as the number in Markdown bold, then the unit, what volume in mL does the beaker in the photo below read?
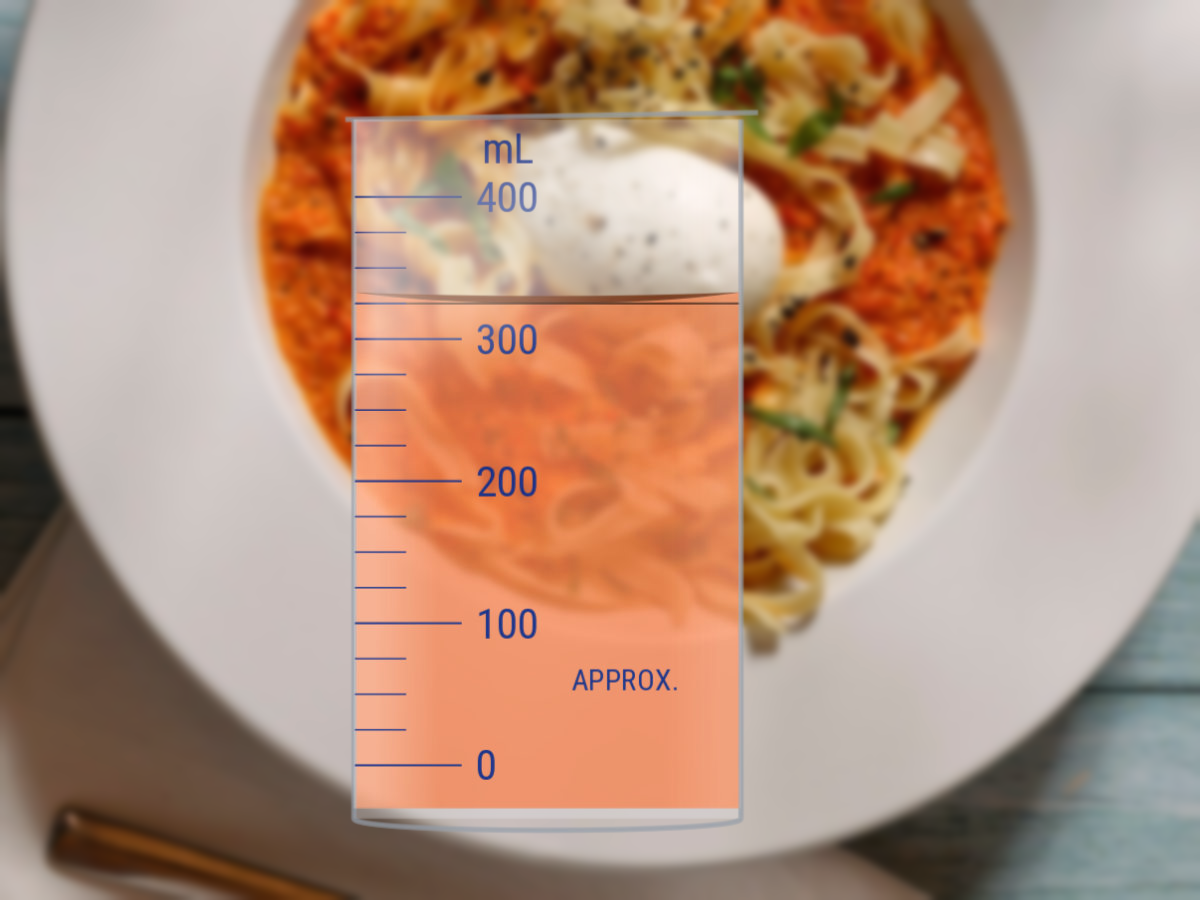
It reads **325** mL
